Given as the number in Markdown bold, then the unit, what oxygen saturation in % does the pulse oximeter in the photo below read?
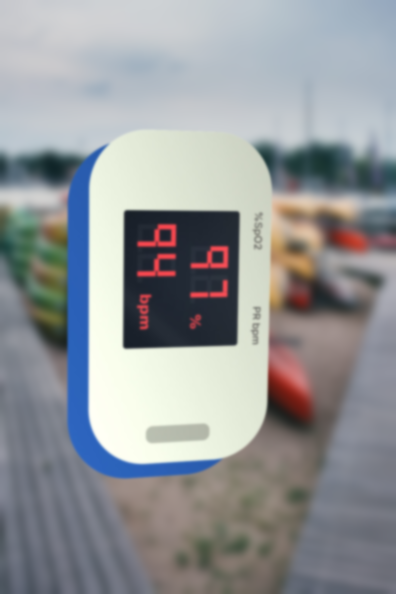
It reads **97** %
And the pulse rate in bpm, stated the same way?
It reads **94** bpm
